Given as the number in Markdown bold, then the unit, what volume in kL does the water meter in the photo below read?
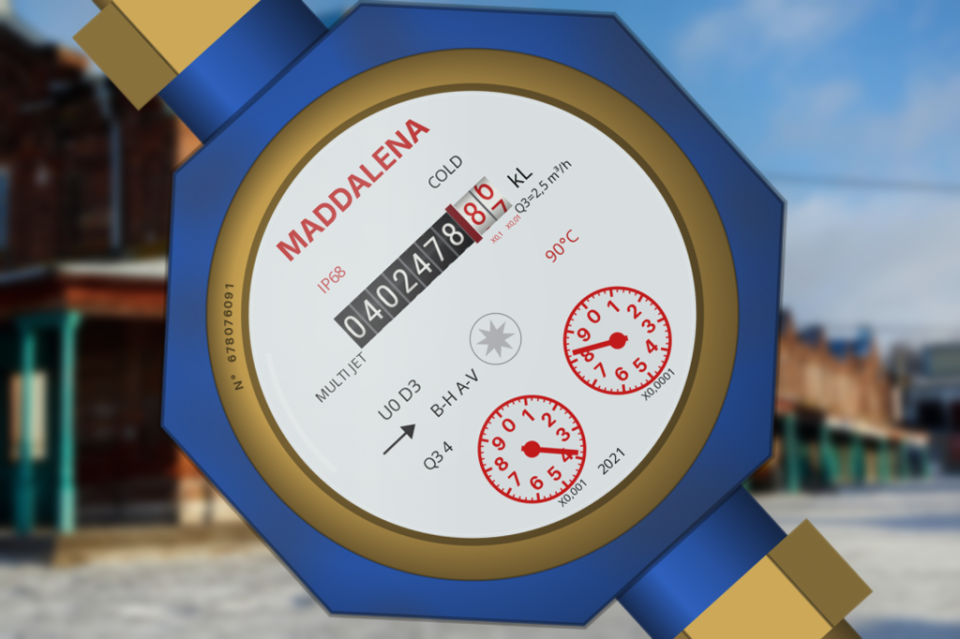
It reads **402478.8638** kL
